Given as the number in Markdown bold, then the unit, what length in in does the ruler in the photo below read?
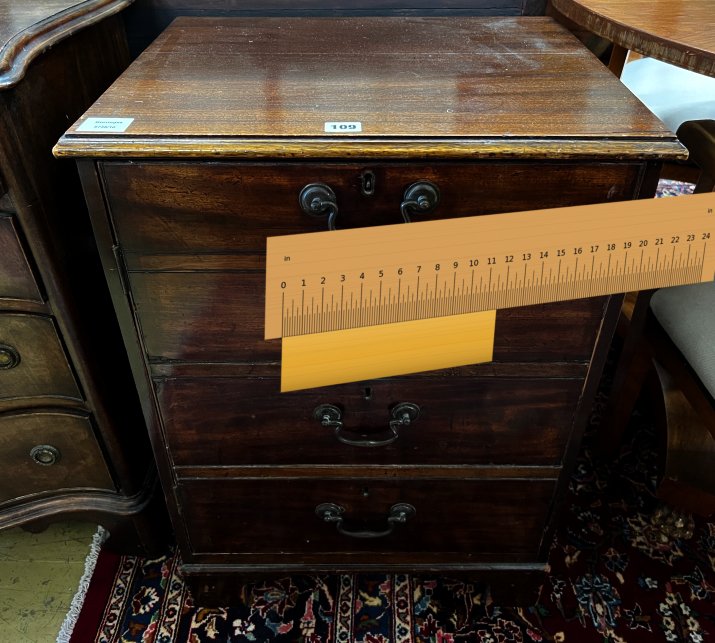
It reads **11.5** in
